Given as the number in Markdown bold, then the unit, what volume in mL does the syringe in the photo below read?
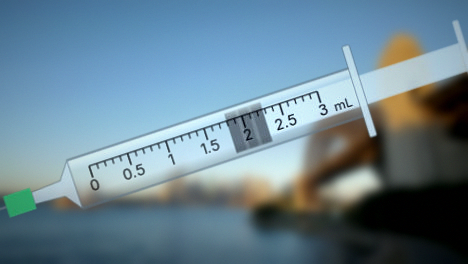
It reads **1.8** mL
